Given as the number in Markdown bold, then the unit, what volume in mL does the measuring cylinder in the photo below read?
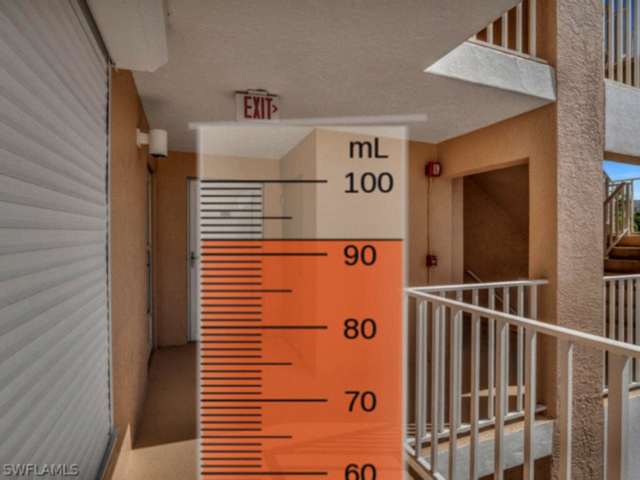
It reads **92** mL
